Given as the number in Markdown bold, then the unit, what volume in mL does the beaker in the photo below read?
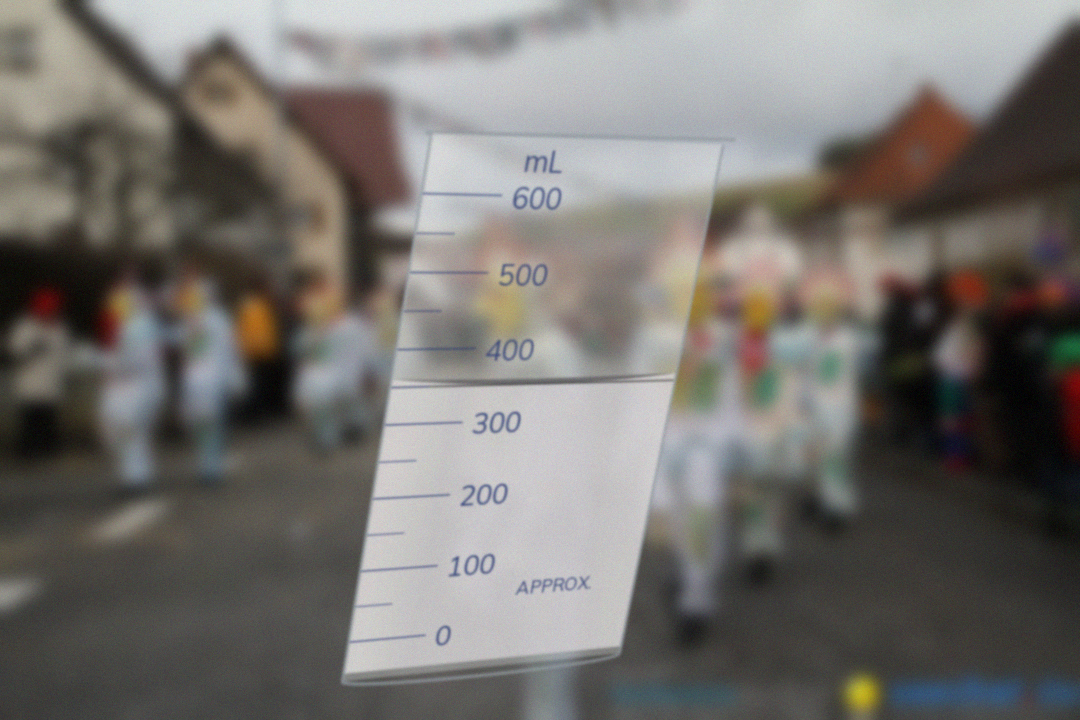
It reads **350** mL
